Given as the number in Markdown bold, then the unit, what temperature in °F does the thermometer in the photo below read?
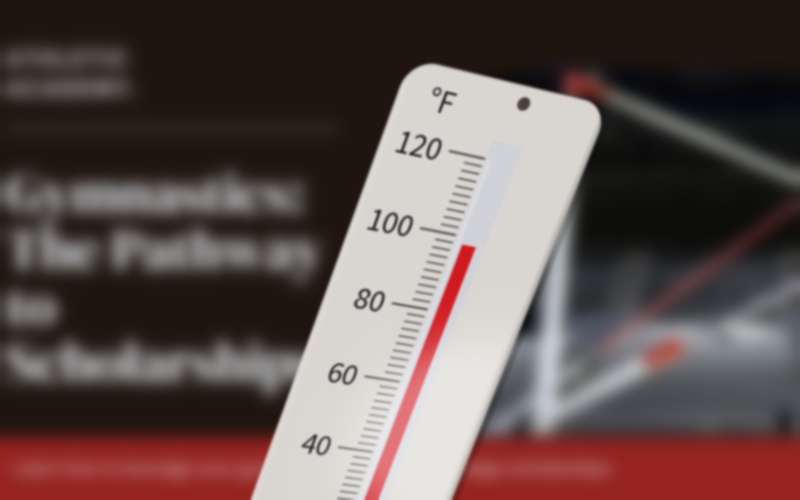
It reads **98** °F
